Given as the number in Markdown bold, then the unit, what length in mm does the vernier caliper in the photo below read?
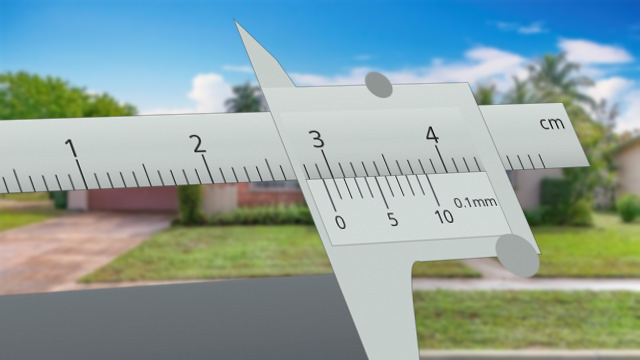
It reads **29.1** mm
